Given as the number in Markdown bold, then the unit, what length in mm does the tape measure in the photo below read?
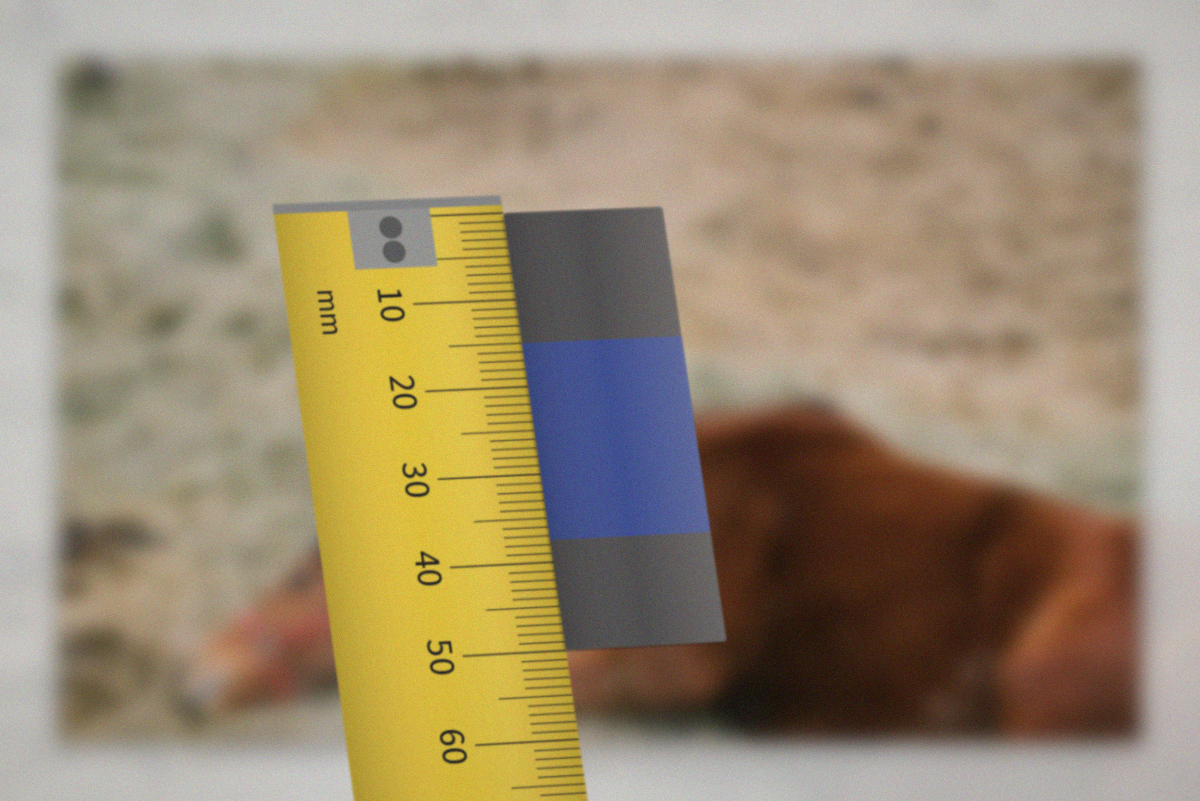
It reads **50** mm
